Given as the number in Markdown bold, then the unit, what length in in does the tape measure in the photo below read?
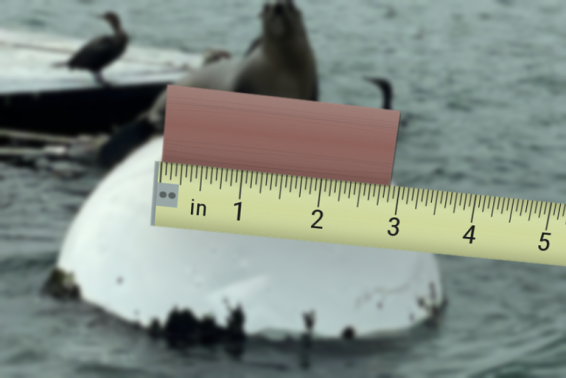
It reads **2.875** in
